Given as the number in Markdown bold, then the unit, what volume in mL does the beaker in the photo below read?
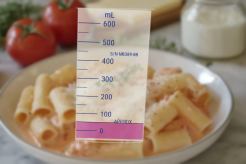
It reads **50** mL
